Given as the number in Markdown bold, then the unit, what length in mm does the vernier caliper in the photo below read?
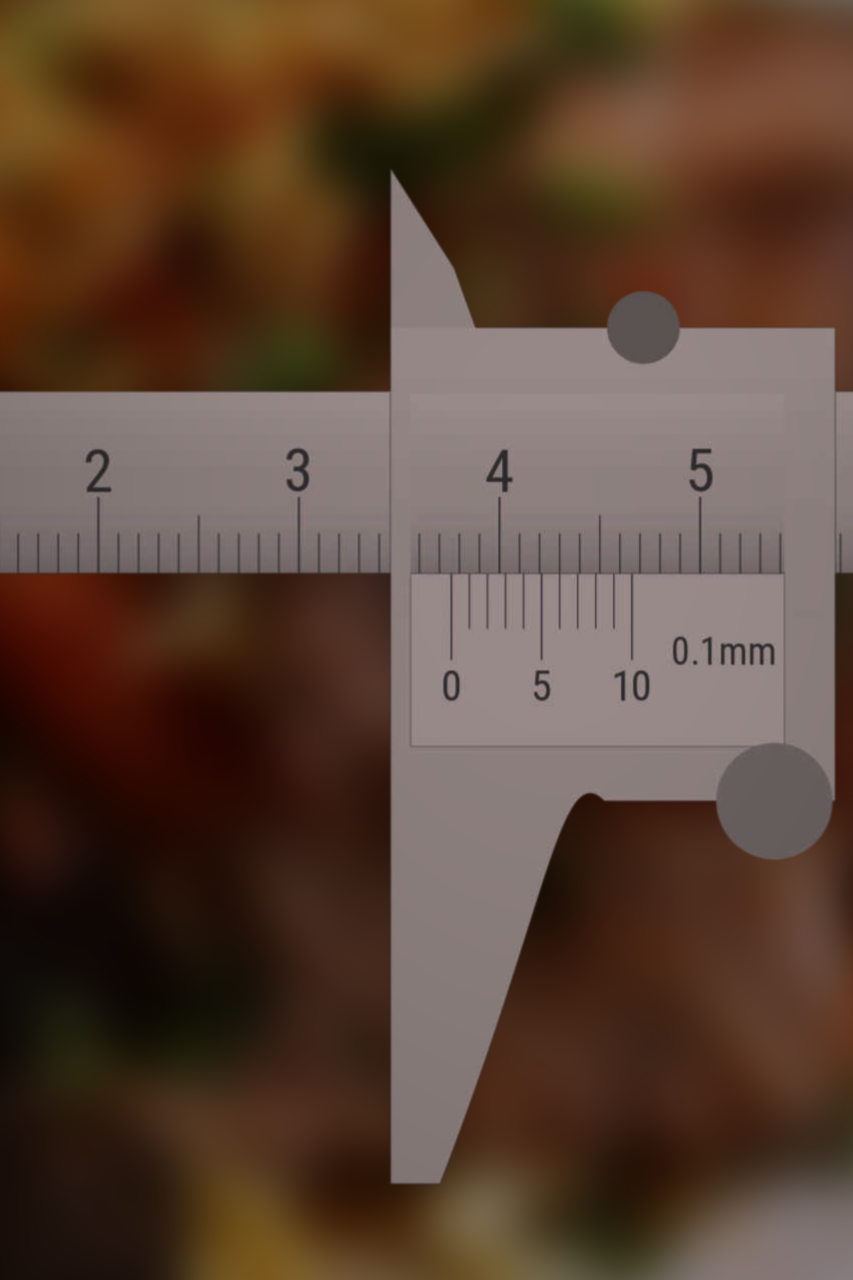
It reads **37.6** mm
